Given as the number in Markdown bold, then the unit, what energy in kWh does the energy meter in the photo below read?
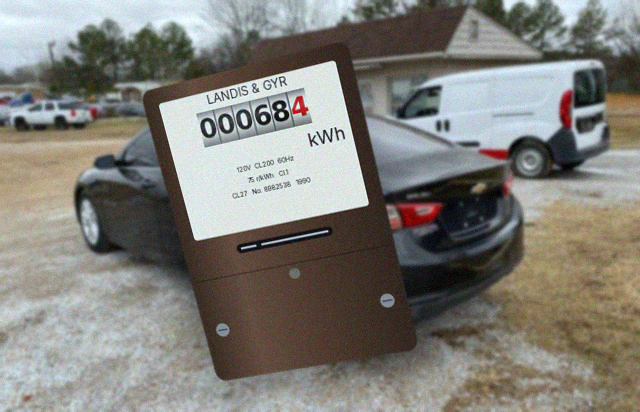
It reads **68.4** kWh
